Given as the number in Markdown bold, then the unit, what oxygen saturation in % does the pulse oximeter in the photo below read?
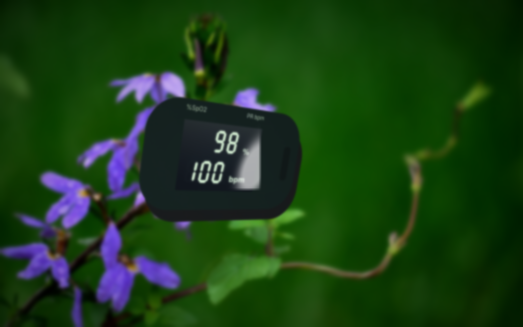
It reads **98** %
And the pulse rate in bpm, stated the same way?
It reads **100** bpm
